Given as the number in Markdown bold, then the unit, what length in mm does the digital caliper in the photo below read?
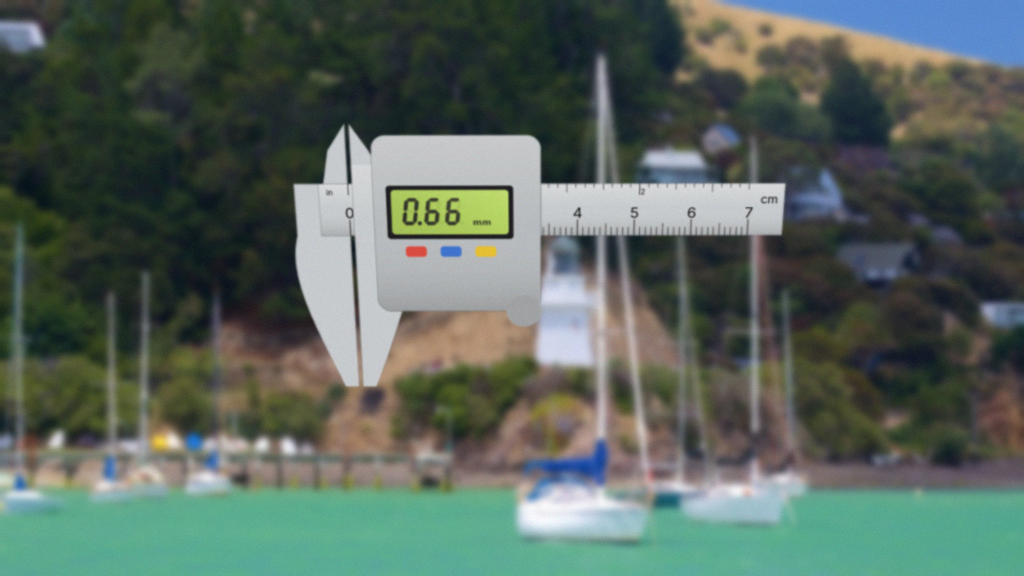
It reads **0.66** mm
